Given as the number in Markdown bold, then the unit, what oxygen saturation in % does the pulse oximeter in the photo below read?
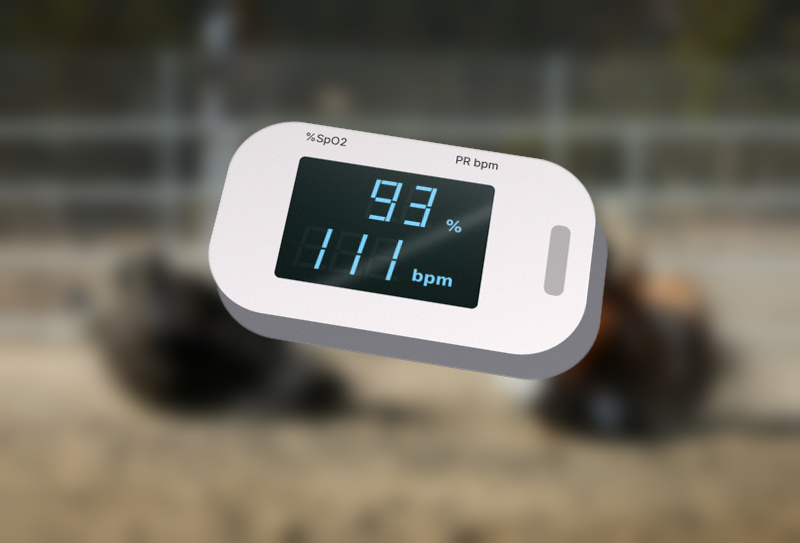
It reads **93** %
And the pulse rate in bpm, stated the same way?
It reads **111** bpm
